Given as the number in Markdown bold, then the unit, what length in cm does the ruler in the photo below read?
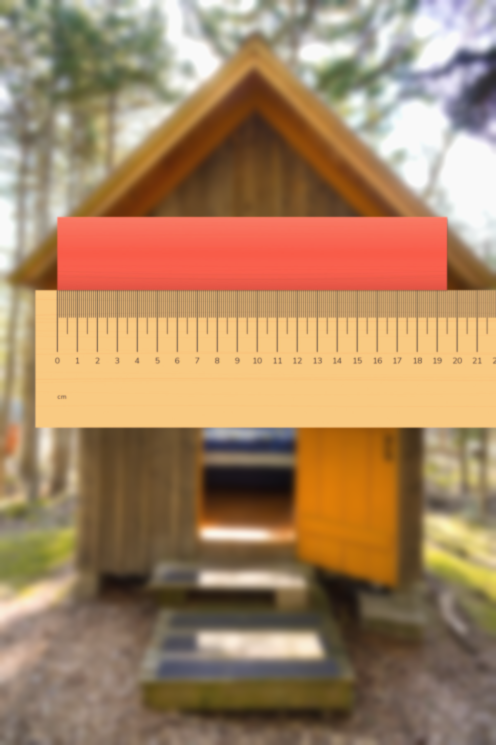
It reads **19.5** cm
